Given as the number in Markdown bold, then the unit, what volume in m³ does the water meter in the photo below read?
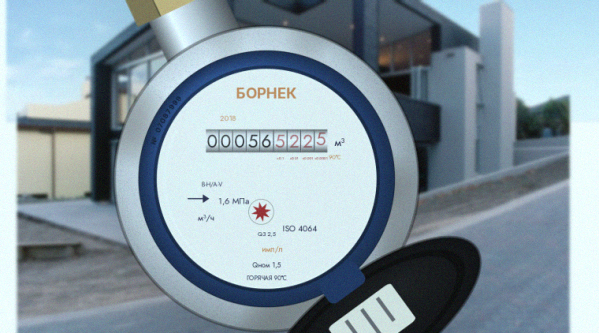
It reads **56.5225** m³
